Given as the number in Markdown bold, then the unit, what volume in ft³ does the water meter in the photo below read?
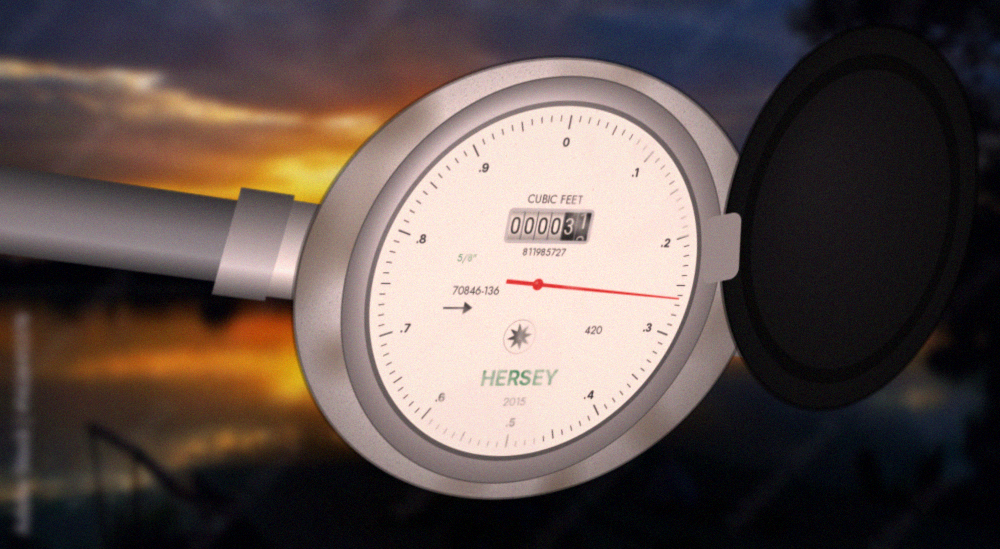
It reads **31.26** ft³
